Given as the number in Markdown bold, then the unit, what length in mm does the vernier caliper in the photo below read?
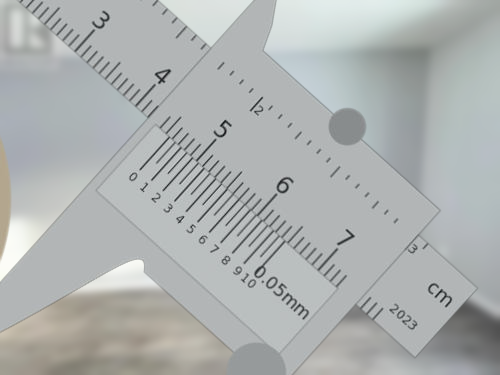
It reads **45.6** mm
